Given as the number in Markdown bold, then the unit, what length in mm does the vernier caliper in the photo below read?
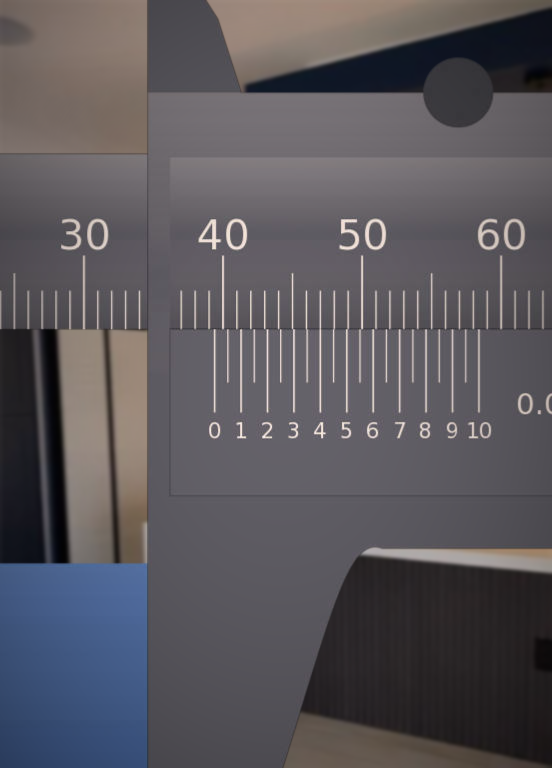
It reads **39.4** mm
